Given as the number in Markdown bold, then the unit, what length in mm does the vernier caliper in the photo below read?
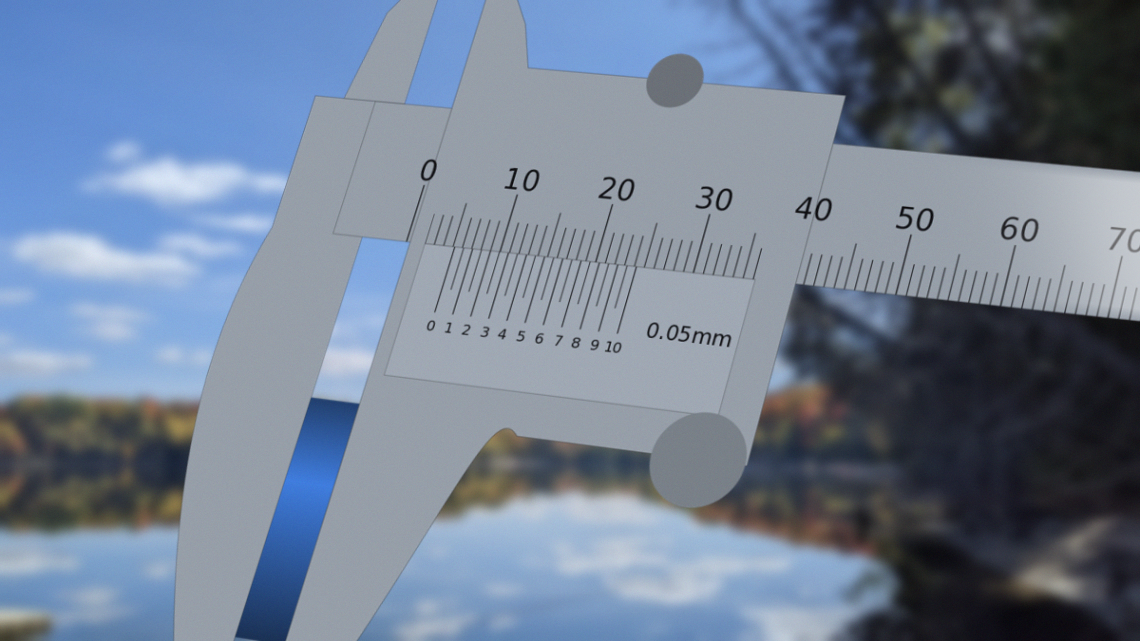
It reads **5.2** mm
